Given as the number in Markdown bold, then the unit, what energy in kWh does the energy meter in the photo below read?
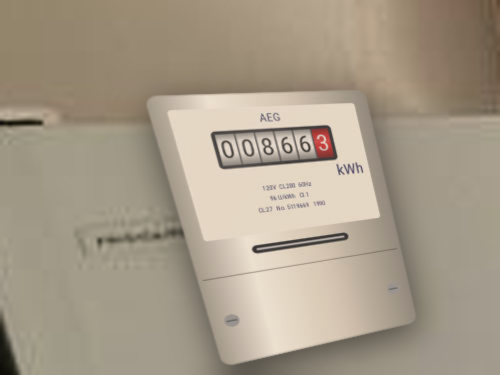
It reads **866.3** kWh
